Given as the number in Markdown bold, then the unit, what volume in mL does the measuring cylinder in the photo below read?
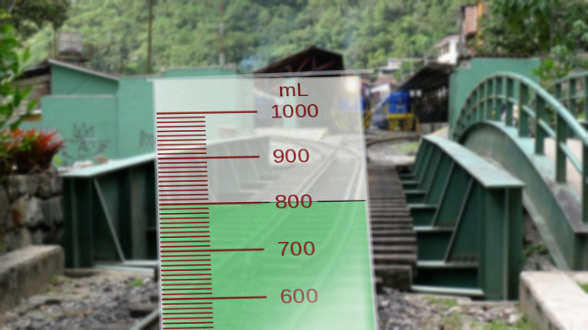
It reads **800** mL
